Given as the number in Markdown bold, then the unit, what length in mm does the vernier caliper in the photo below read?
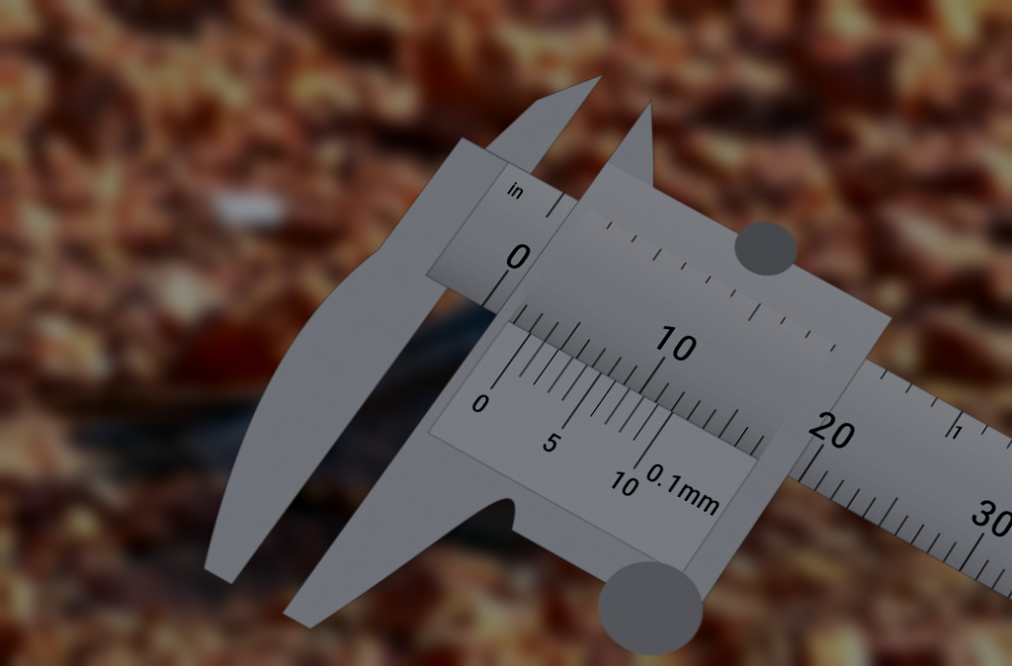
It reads **3.1** mm
